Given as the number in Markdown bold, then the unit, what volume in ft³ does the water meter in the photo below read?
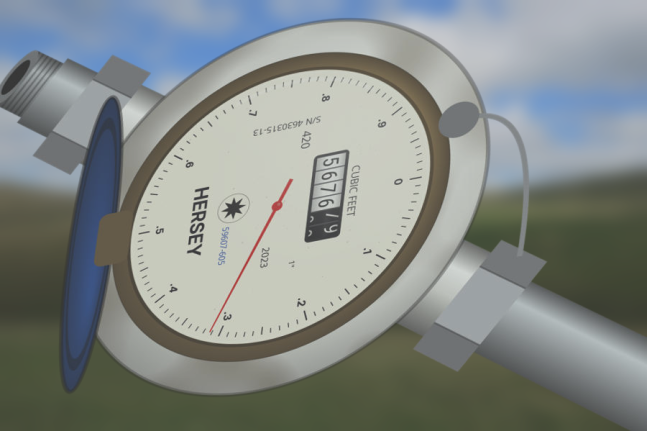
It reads **567679.31** ft³
